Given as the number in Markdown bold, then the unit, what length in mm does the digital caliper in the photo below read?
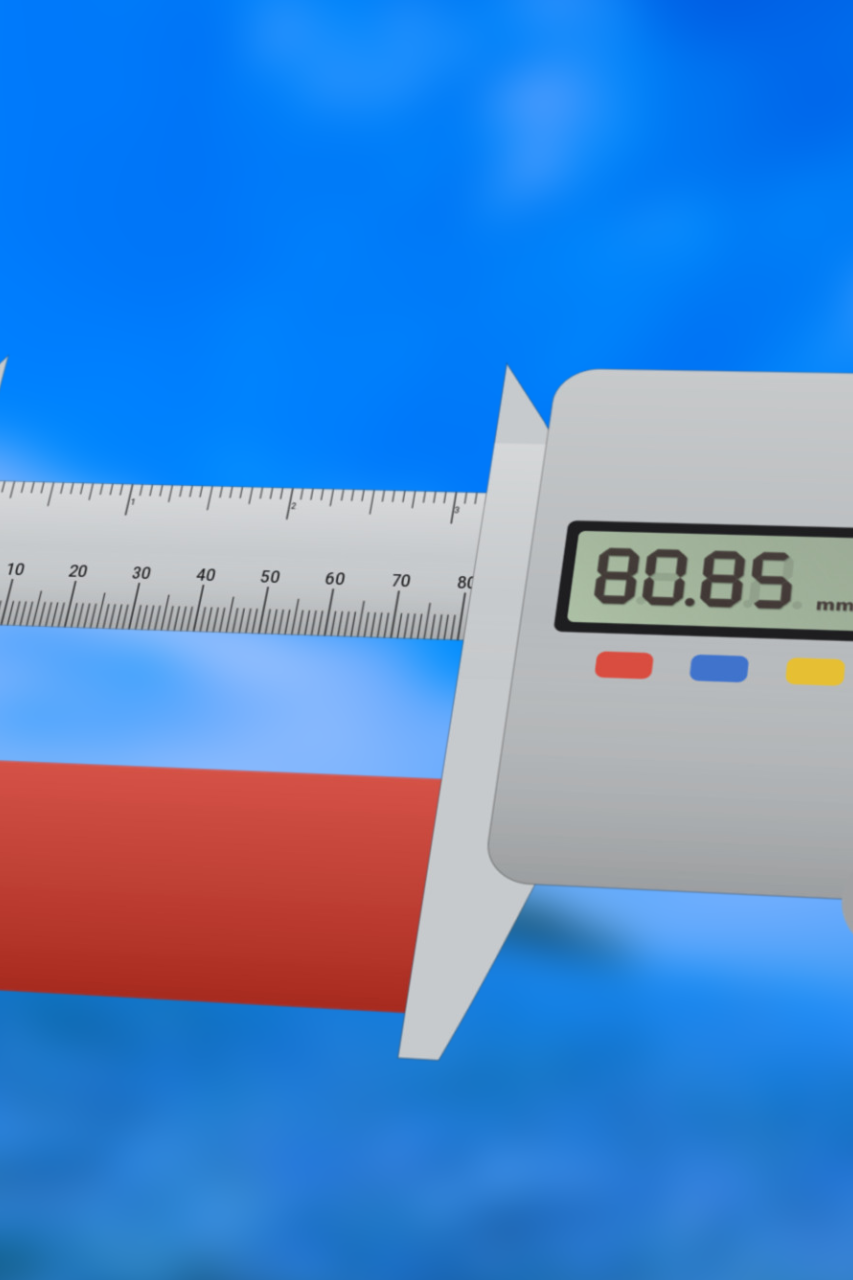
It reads **80.85** mm
